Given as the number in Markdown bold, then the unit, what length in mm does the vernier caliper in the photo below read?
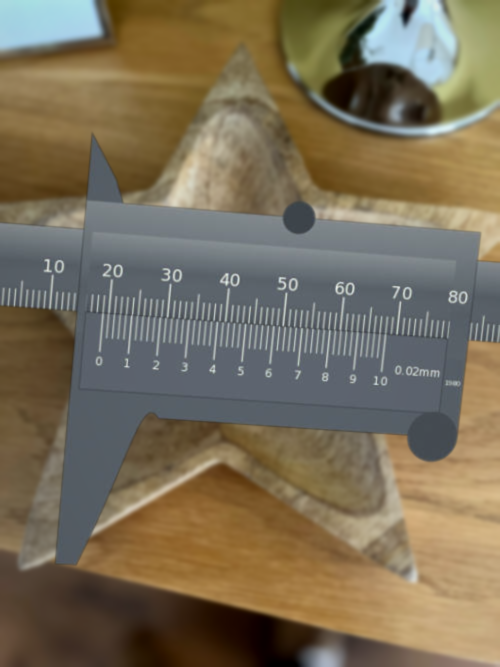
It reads **19.0** mm
